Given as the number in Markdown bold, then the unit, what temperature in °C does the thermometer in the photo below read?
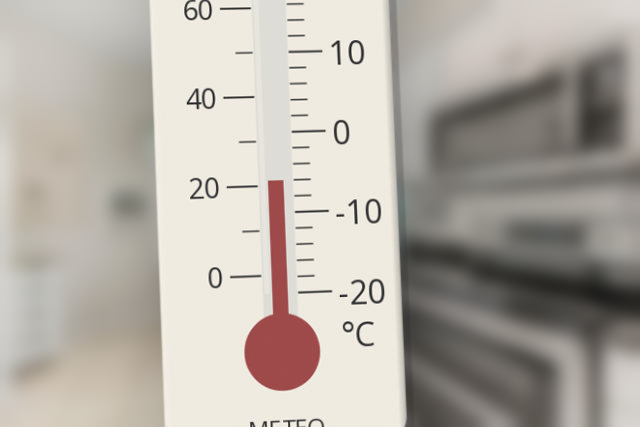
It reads **-6** °C
